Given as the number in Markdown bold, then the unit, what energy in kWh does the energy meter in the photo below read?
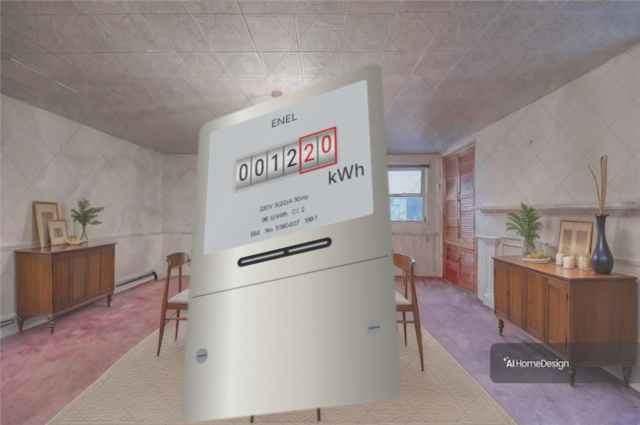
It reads **12.20** kWh
